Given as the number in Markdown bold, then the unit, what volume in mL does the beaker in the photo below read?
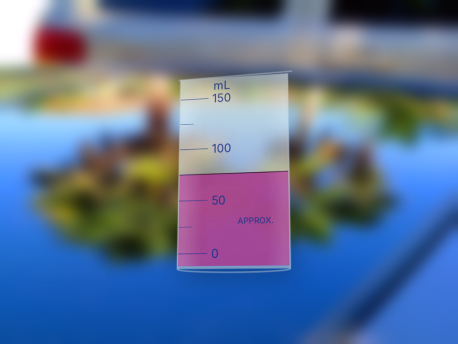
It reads **75** mL
